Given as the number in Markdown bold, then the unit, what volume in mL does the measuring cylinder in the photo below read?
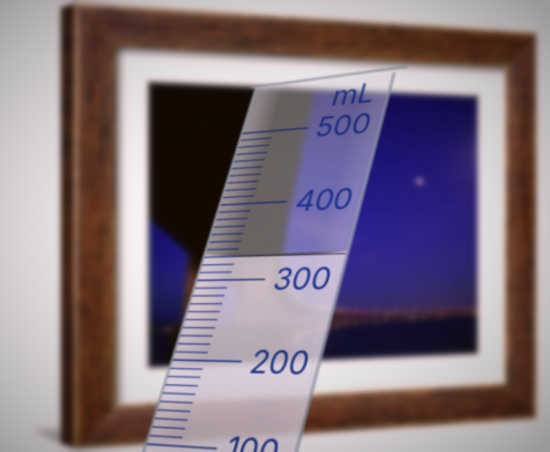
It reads **330** mL
